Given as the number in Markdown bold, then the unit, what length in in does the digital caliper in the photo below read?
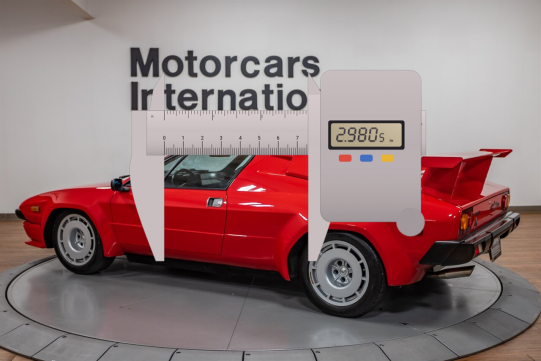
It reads **2.9805** in
